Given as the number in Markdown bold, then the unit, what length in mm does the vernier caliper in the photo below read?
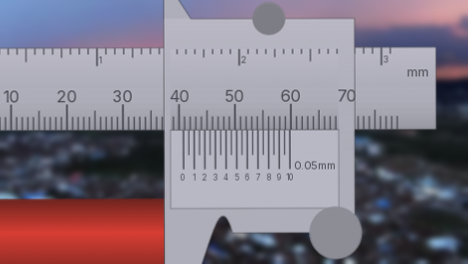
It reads **40.8** mm
